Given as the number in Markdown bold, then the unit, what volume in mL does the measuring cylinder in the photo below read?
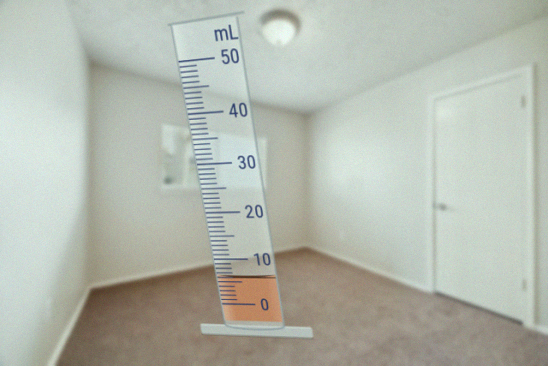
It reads **6** mL
